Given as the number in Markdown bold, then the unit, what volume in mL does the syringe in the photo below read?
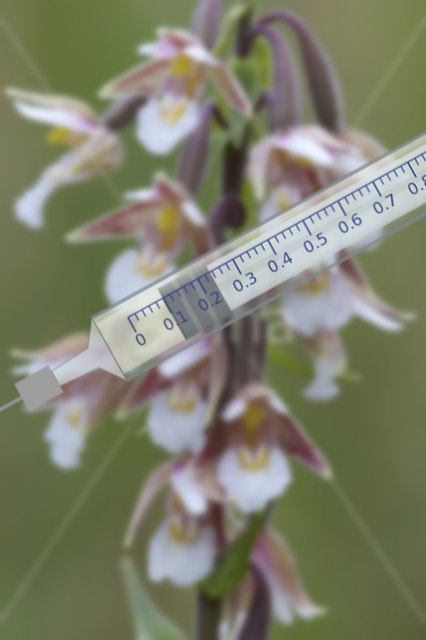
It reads **0.1** mL
